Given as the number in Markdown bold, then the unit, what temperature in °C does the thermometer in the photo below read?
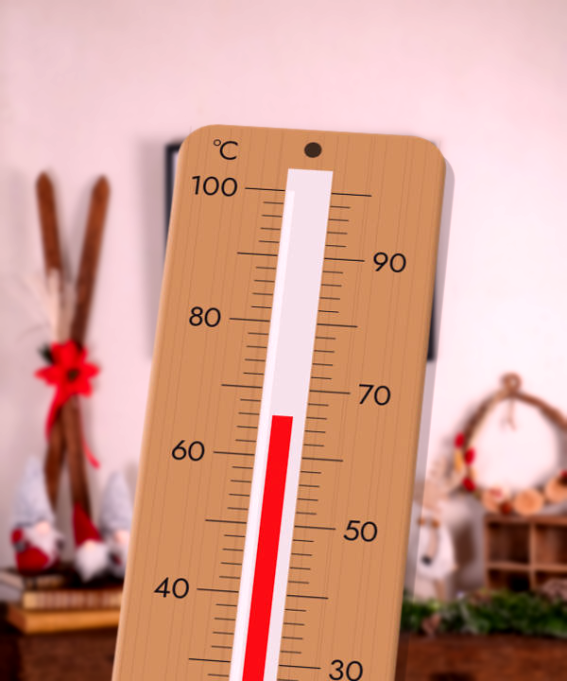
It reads **66** °C
